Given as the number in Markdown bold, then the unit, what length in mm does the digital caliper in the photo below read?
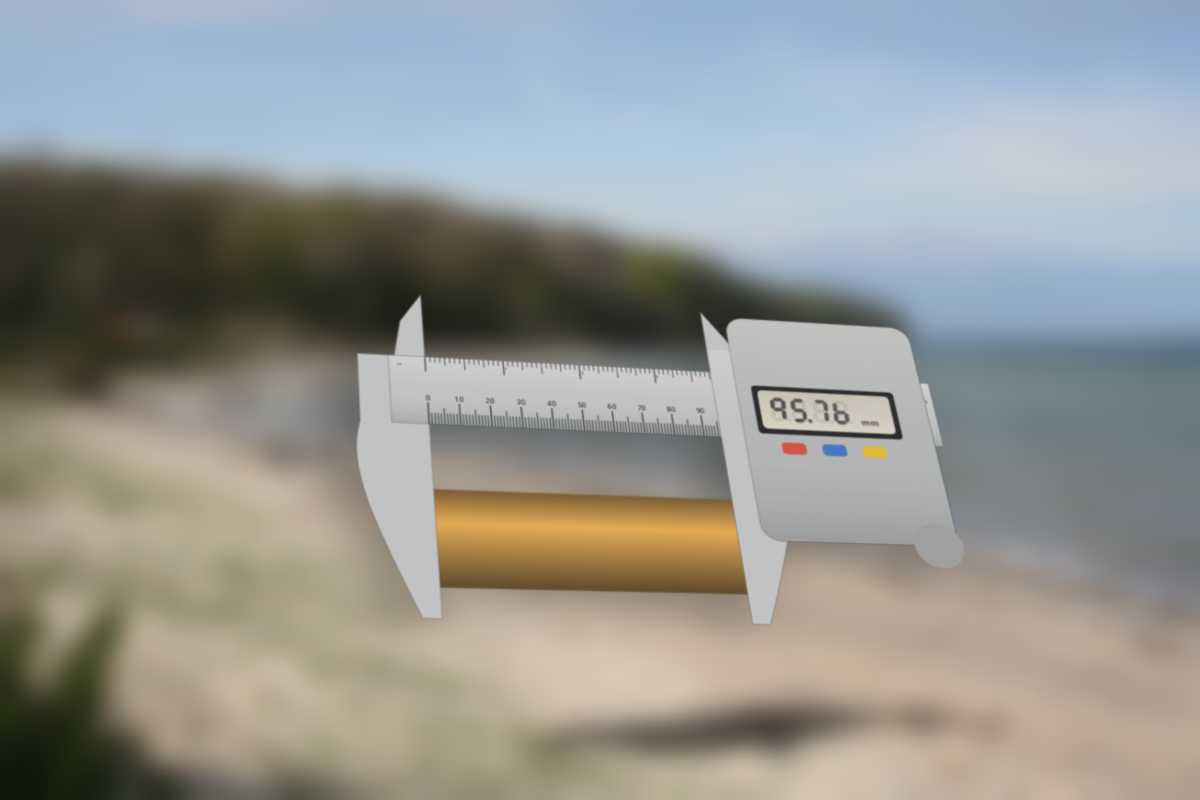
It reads **95.76** mm
